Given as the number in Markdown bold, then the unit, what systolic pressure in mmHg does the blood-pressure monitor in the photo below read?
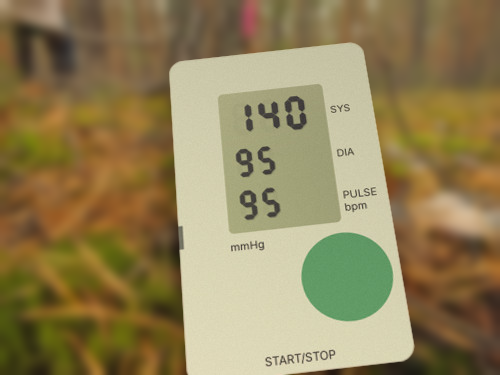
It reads **140** mmHg
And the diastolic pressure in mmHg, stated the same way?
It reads **95** mmHg
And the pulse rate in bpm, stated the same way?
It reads **95** bpm
